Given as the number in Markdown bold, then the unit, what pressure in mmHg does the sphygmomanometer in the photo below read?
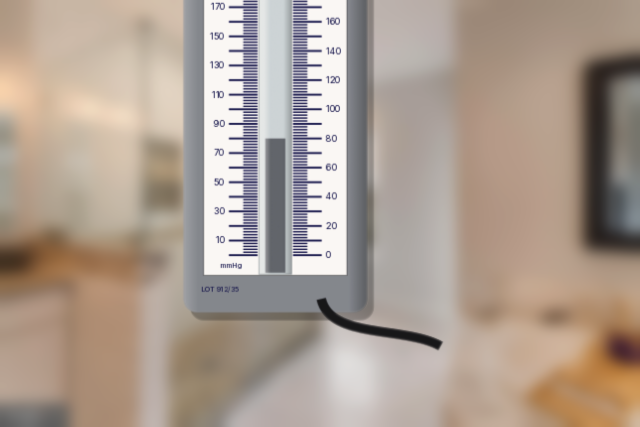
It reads **80** mmHg
